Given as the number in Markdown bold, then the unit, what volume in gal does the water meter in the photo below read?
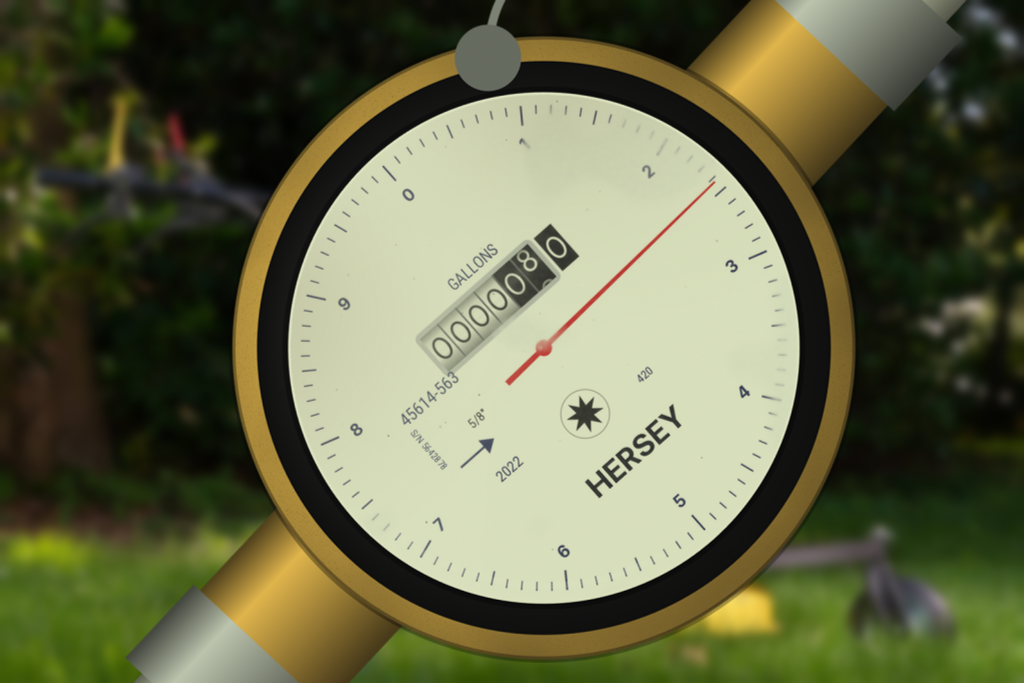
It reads **82.4** gal
